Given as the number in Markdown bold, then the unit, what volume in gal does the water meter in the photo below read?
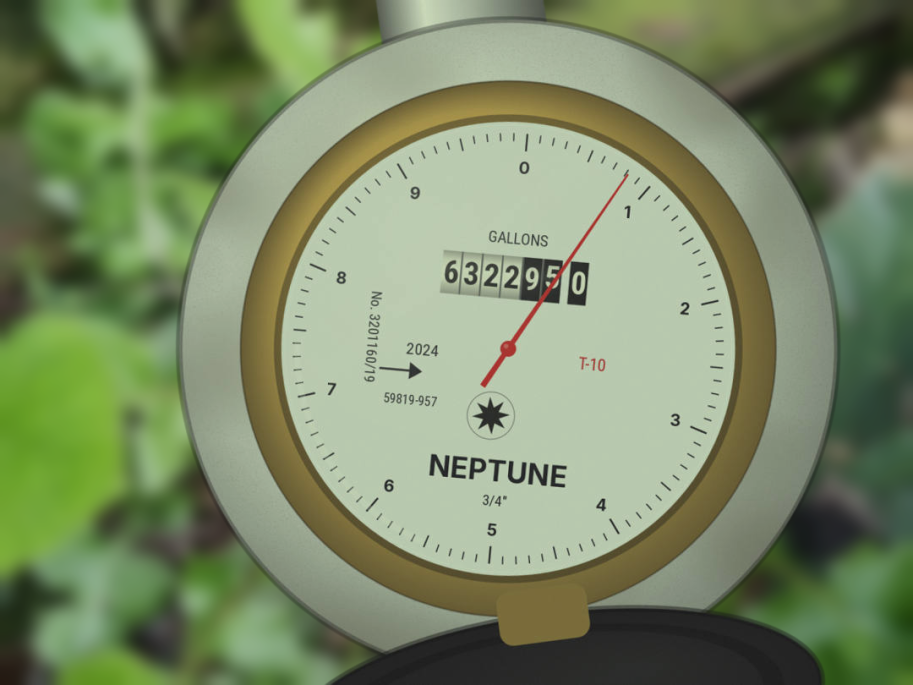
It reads **6322950.8** gal
